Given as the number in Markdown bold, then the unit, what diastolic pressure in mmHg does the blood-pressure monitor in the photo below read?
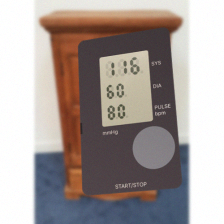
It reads **60** mmHg
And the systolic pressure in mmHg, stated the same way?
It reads **116** mmHg
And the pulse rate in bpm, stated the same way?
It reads **80** bpm
